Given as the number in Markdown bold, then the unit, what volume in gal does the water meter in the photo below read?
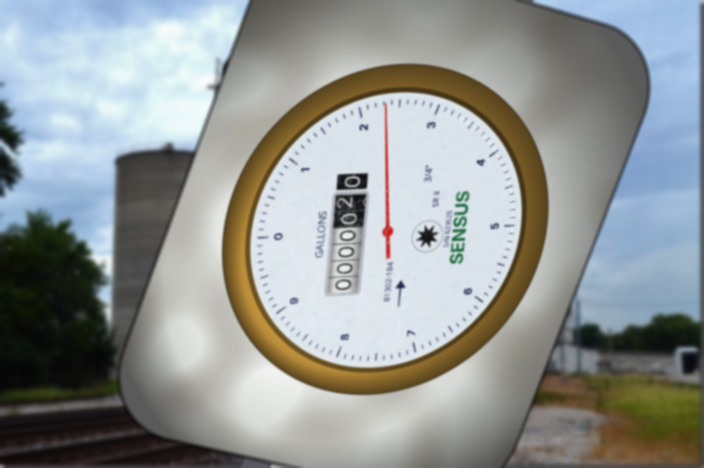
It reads **22.3** gal
